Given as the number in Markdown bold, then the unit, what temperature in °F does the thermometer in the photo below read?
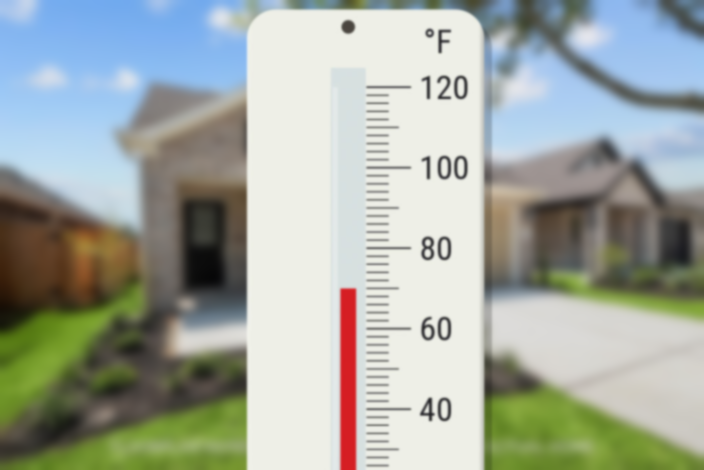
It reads **70** °F
